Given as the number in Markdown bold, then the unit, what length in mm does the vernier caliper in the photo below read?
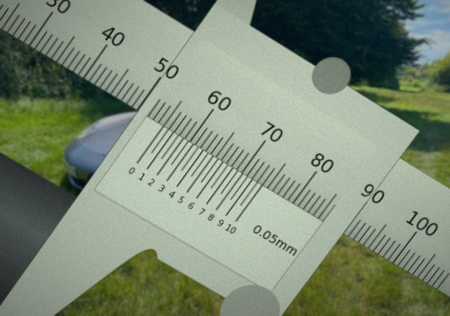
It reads **55.0** mm
